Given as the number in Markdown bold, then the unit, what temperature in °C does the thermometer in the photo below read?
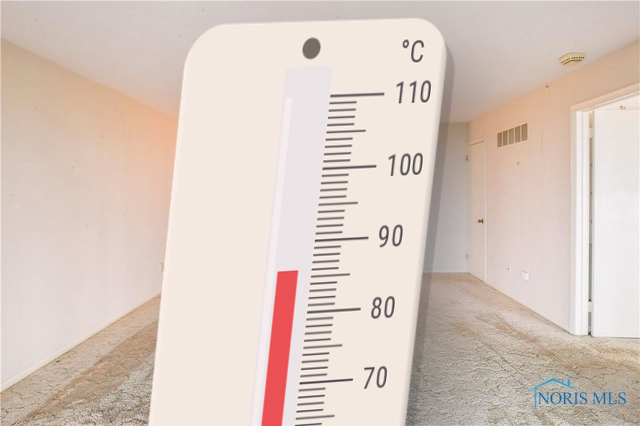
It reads **86** °C
